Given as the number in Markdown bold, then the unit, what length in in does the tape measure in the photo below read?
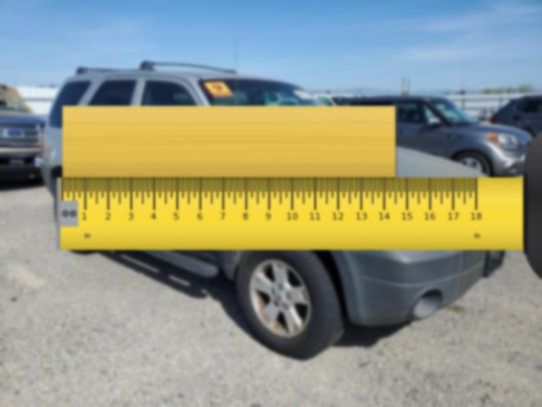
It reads **14.5** in
